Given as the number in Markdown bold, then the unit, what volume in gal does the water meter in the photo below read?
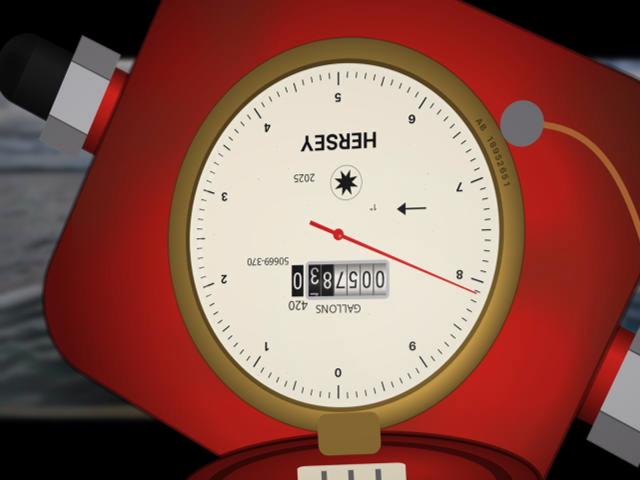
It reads **57828.1** gal
